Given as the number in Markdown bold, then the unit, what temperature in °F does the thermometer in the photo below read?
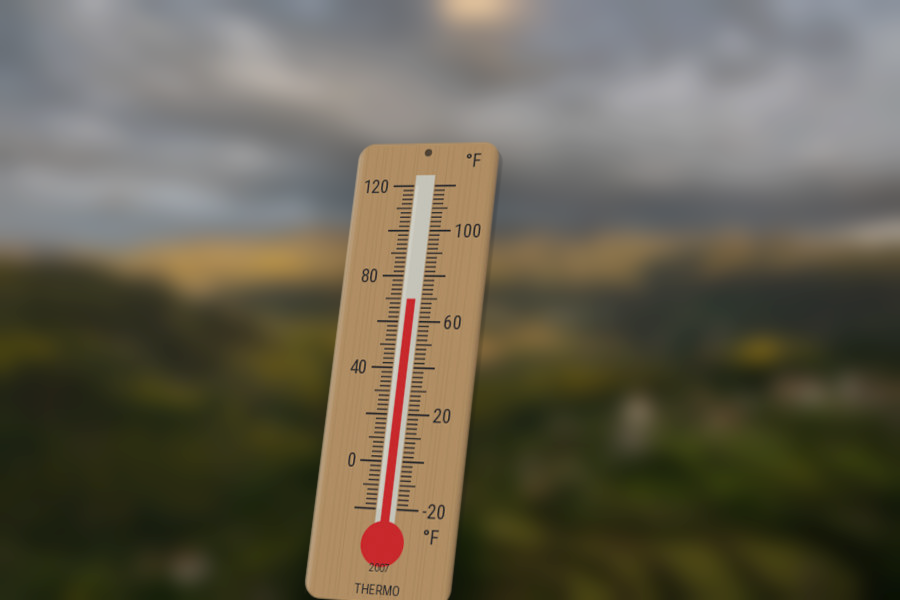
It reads **70** °F
